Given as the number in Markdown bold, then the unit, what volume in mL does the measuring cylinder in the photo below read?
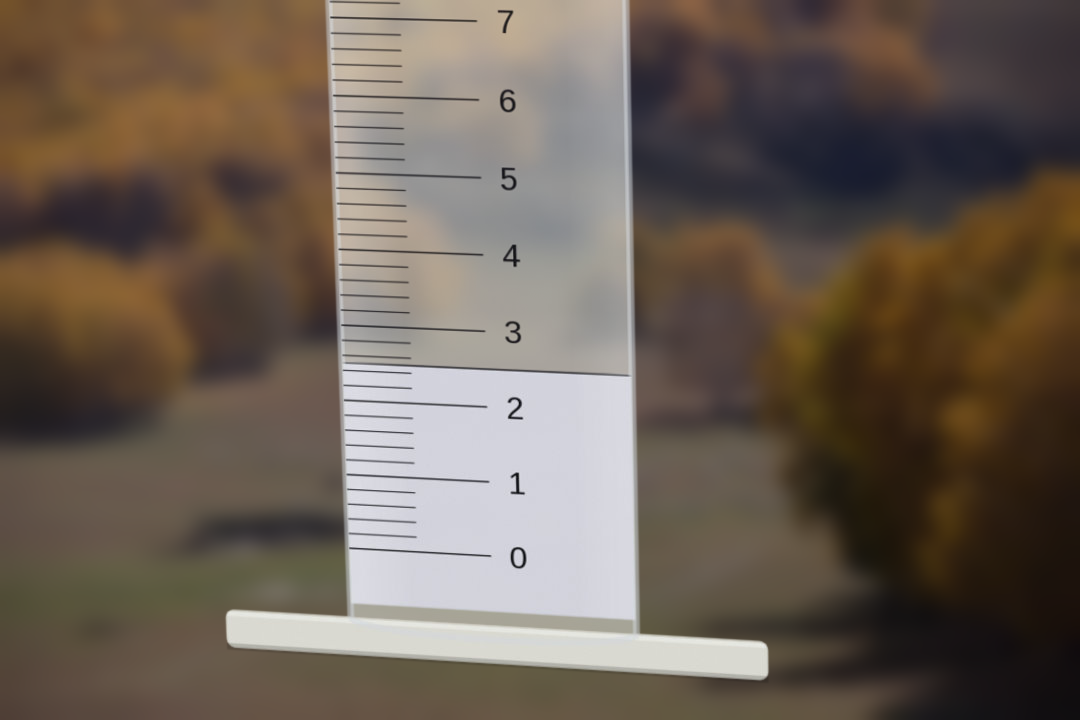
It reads **2.5** mL
